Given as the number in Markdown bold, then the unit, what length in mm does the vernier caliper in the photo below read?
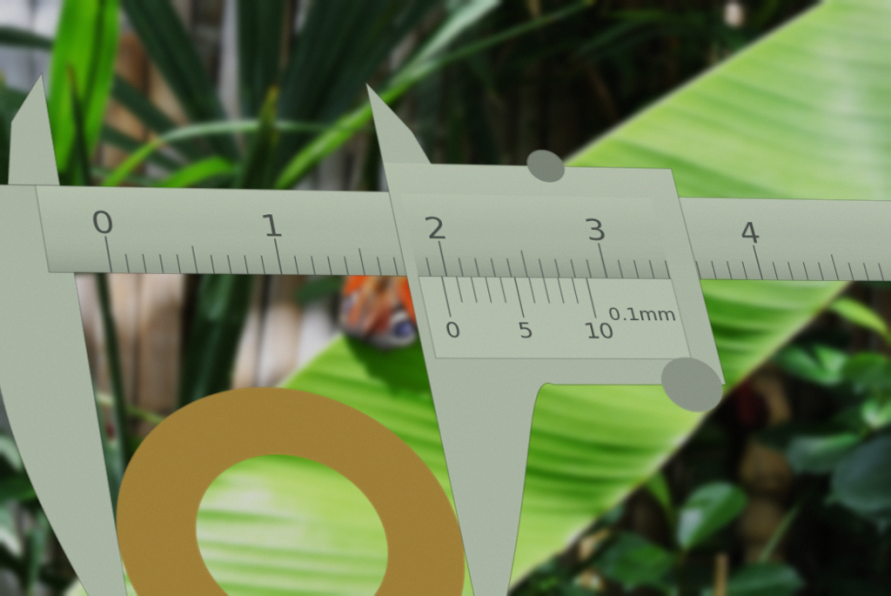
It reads **19.7** mm
